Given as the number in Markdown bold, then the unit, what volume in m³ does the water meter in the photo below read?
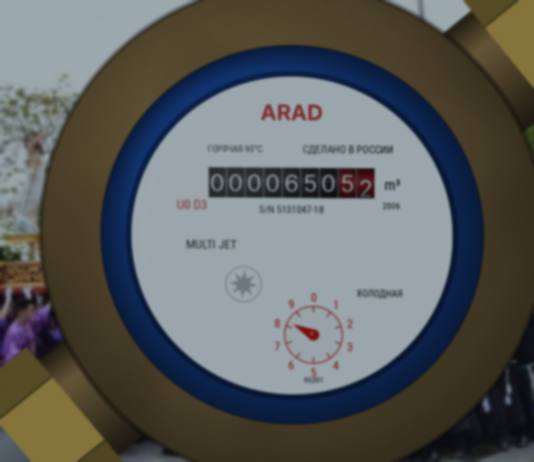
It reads **650.518** m³
